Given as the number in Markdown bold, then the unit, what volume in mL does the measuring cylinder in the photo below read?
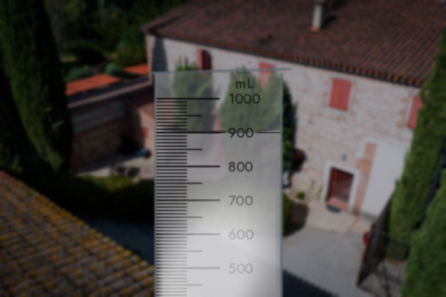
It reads **900** mL
